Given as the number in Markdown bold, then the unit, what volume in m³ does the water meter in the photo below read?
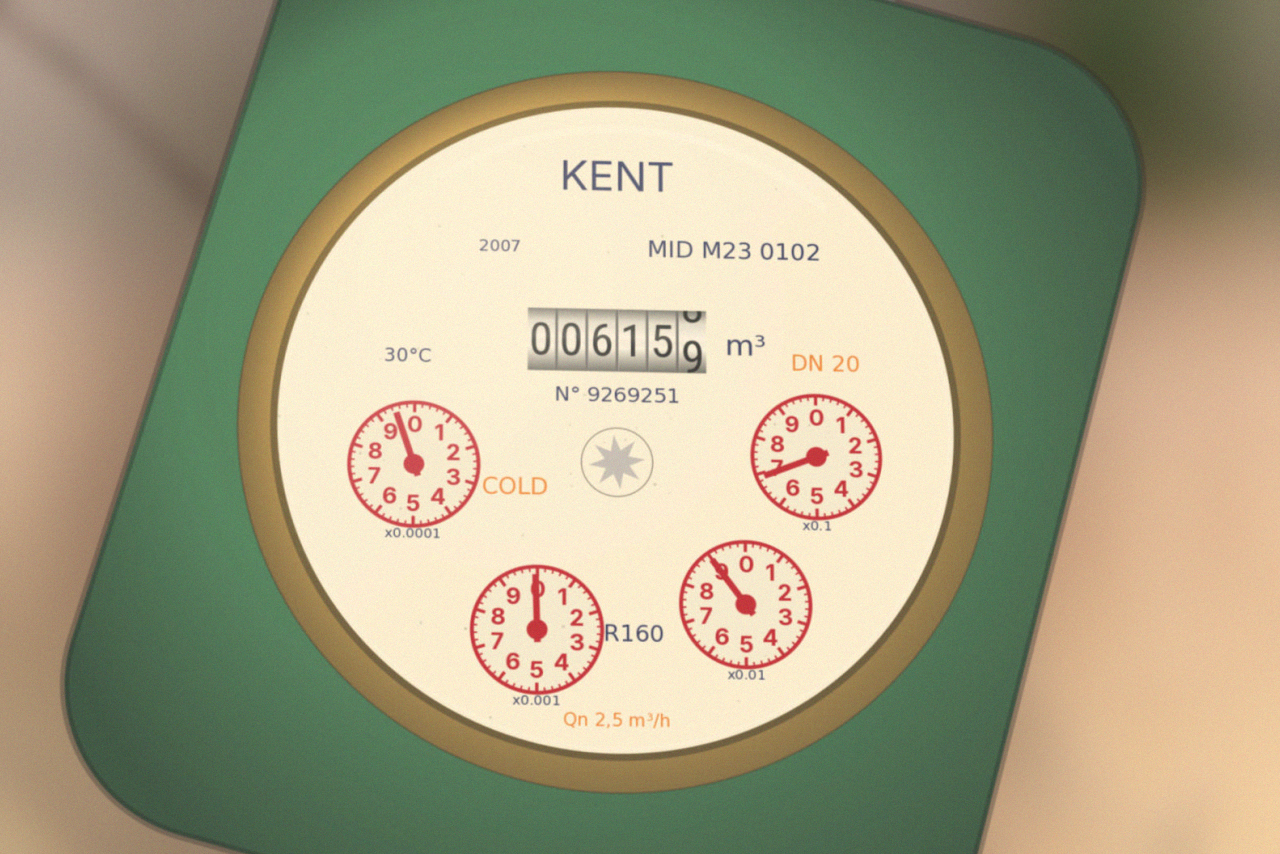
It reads **6158.6899** m³
